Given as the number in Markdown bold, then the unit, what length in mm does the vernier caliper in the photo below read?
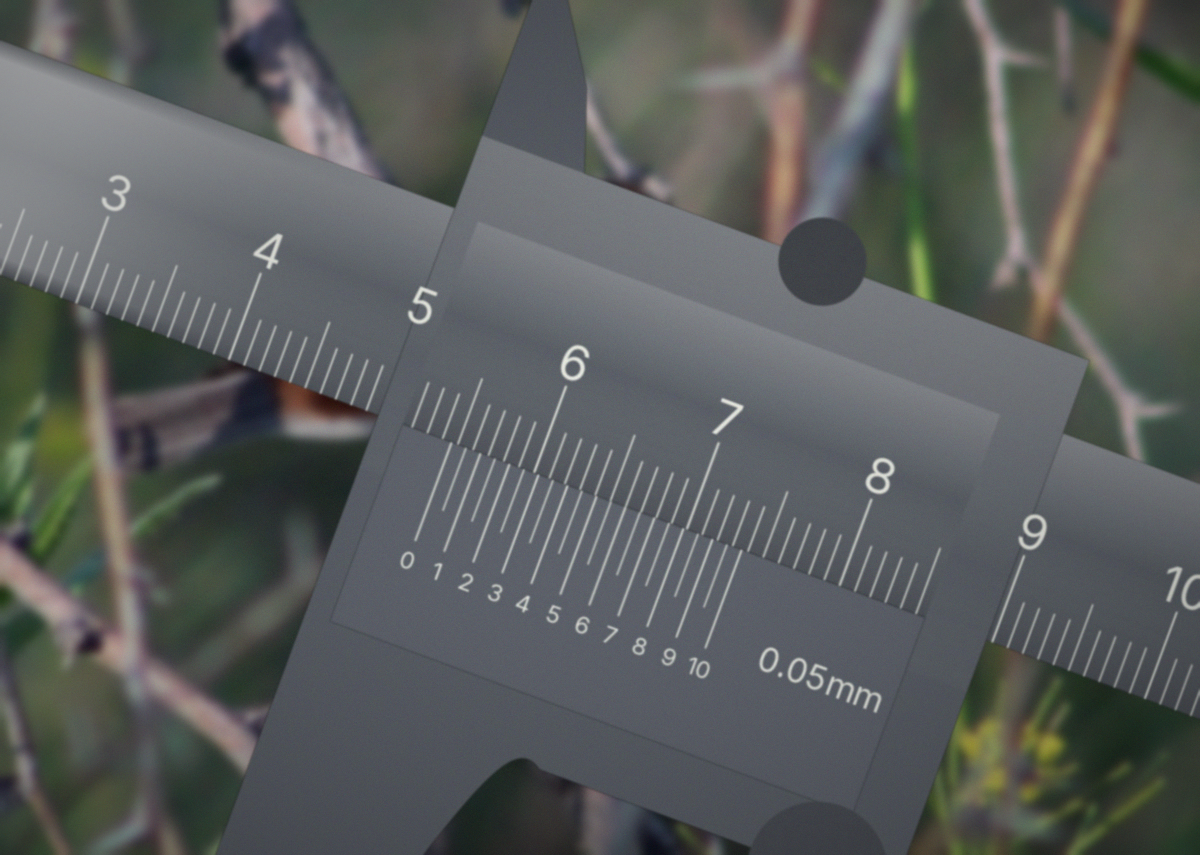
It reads **54.6** mm
